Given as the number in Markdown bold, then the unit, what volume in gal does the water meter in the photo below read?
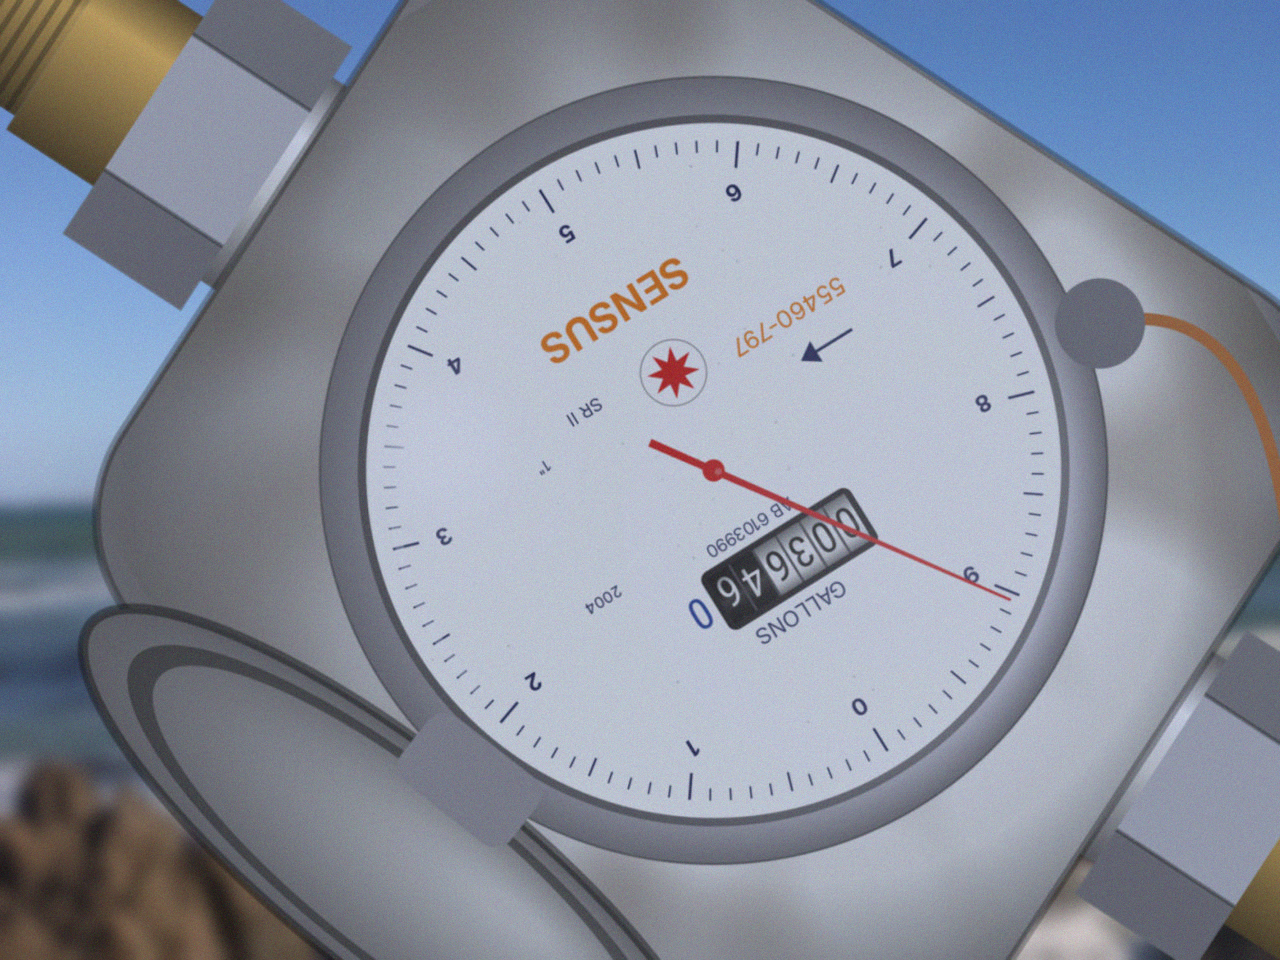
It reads **36459.0** gal
